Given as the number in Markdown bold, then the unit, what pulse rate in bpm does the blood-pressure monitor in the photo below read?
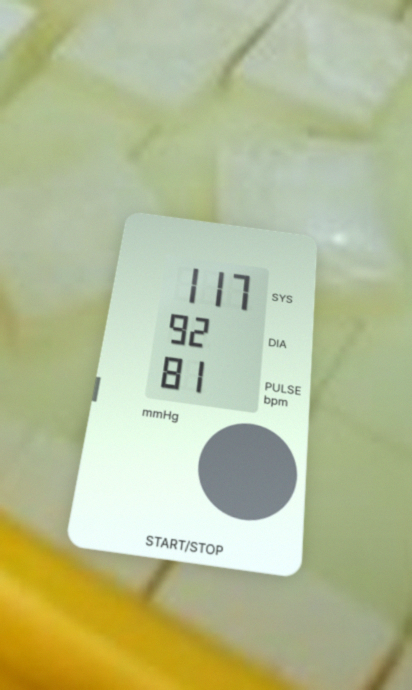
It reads **81** bpm
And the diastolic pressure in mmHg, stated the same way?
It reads **92** mmHg
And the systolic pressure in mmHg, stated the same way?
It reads **117** mmHg
